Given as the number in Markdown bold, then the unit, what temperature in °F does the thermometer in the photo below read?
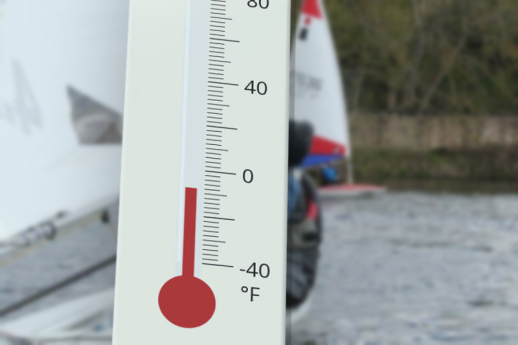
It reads **-8** °F
